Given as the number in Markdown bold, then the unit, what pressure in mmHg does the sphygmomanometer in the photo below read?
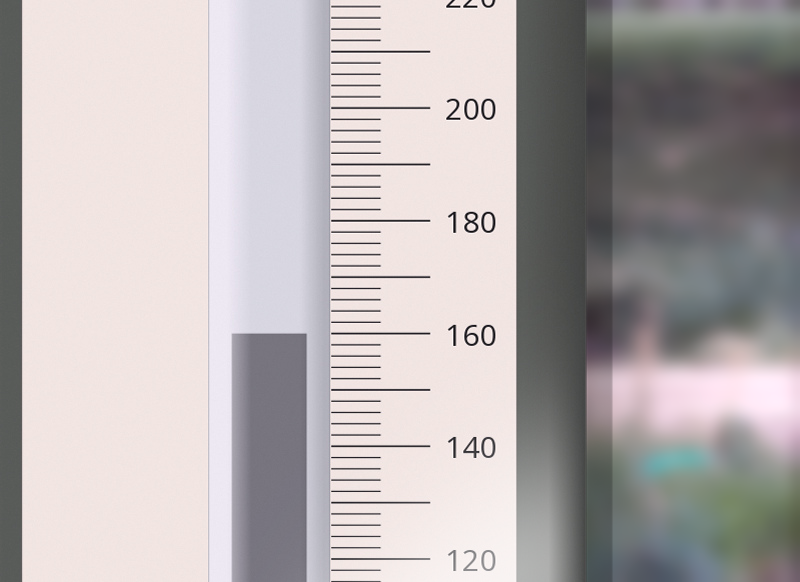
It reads **160** mmHg
